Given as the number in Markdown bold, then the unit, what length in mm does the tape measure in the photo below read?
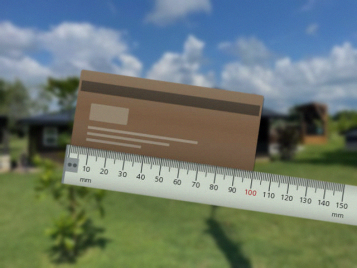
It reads **100** mm
